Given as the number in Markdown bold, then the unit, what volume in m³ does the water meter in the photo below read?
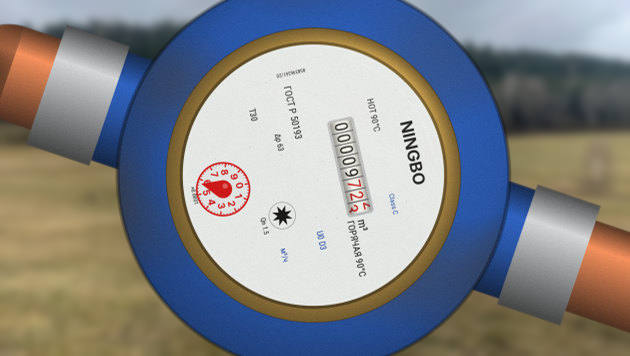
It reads **9.7225** m³
